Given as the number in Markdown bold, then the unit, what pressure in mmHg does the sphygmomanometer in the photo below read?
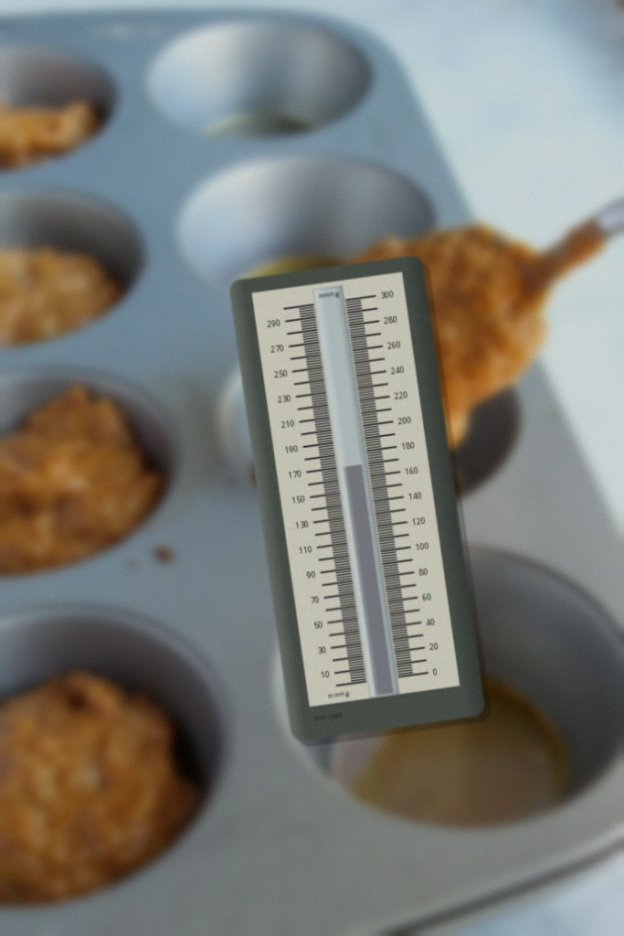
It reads **170** mmHg
